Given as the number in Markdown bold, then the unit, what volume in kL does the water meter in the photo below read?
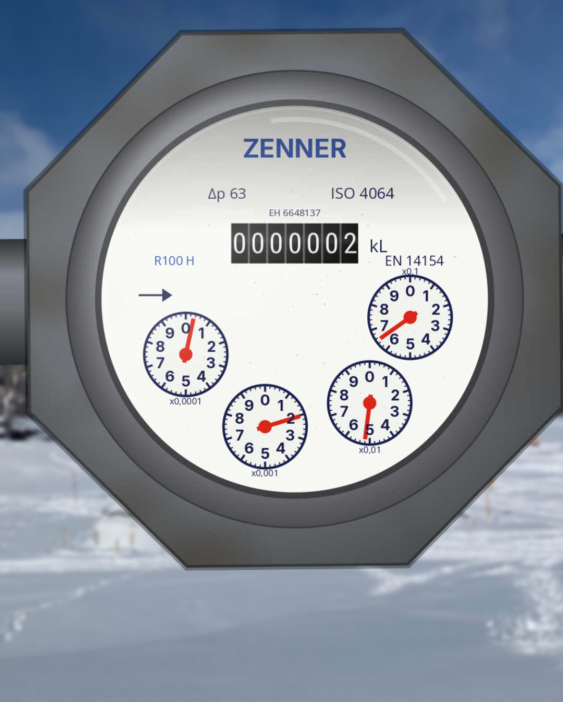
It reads **2.6520** kL
